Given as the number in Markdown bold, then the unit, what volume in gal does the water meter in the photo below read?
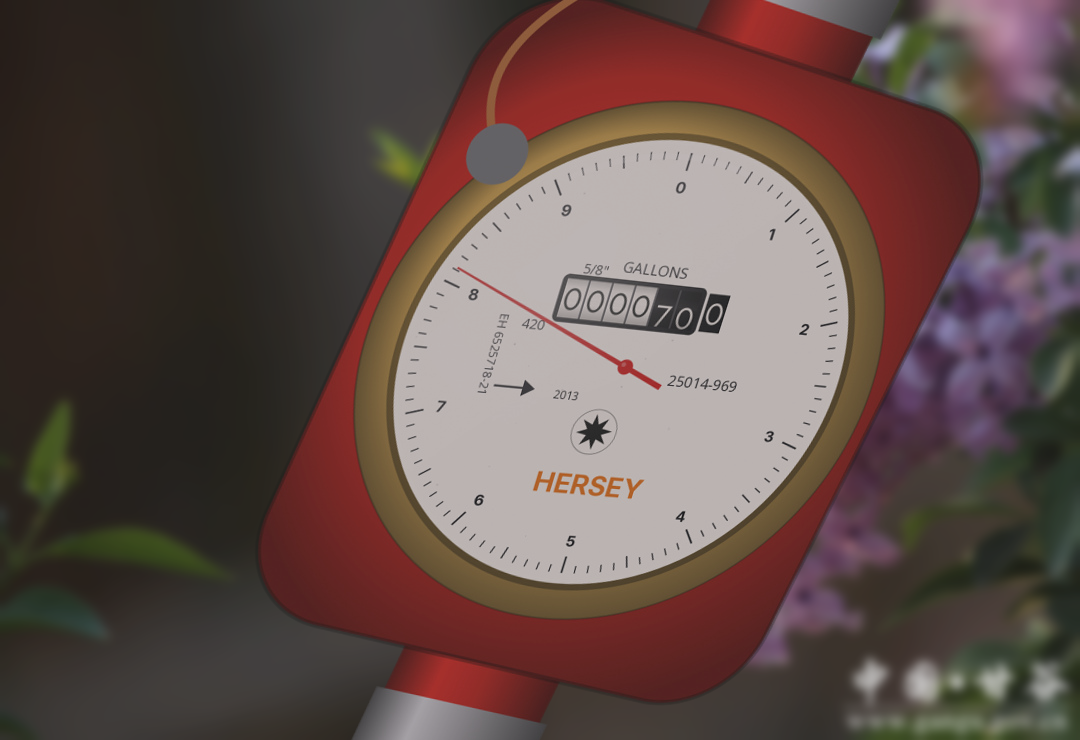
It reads **698.1** gal
